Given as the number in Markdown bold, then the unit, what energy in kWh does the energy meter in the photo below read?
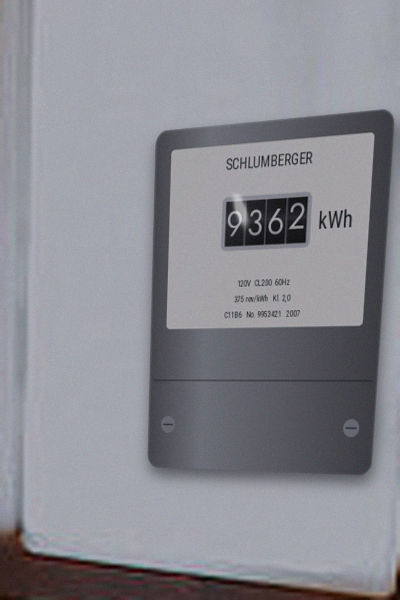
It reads **9362** kWh
